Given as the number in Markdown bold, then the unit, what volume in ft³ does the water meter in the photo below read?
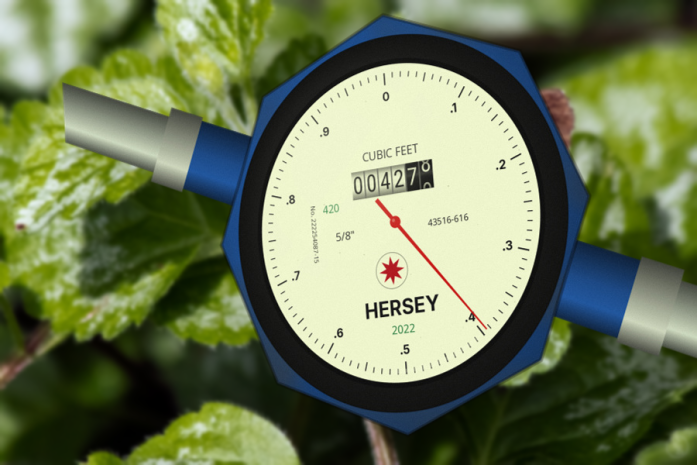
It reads **4278.39** ft³
